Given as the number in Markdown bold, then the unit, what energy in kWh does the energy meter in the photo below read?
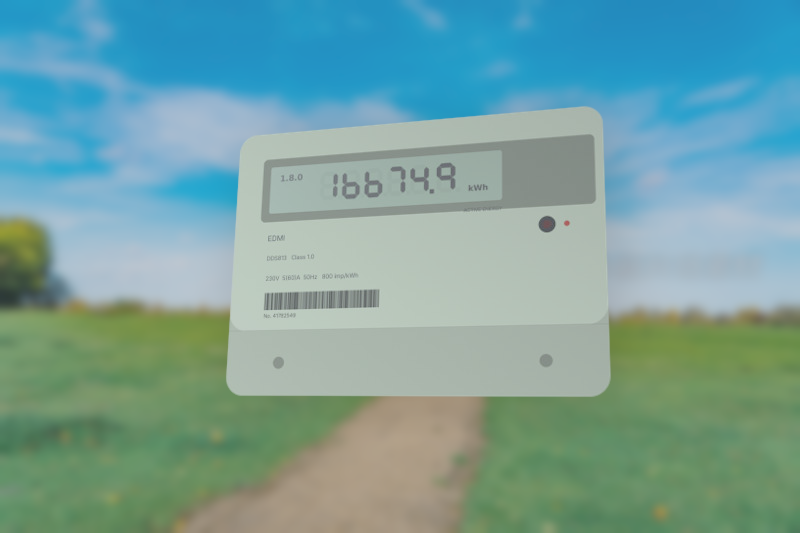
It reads **16674.9** kWh
